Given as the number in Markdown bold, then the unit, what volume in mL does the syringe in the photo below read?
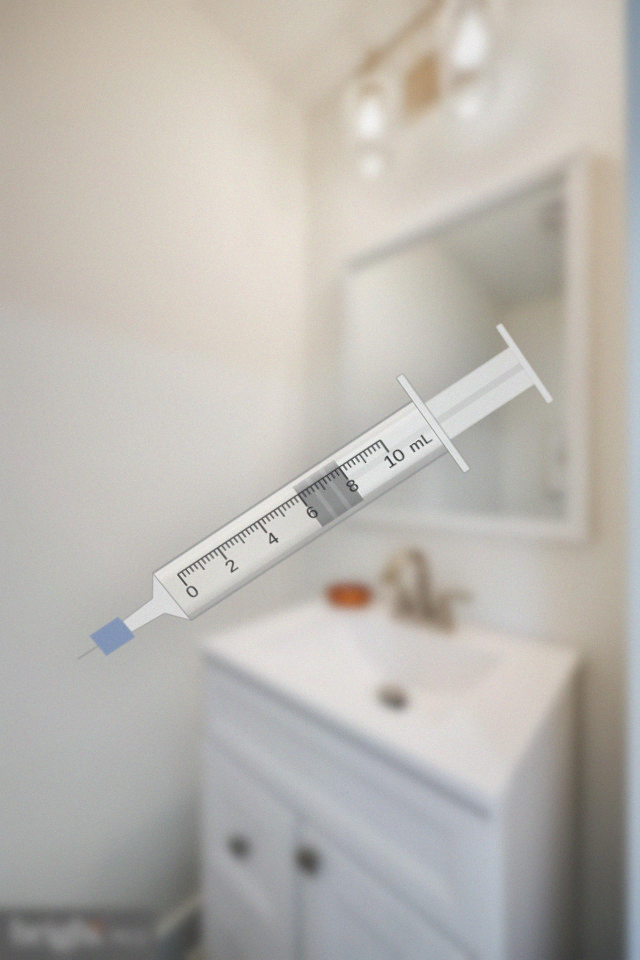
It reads **6** mL
